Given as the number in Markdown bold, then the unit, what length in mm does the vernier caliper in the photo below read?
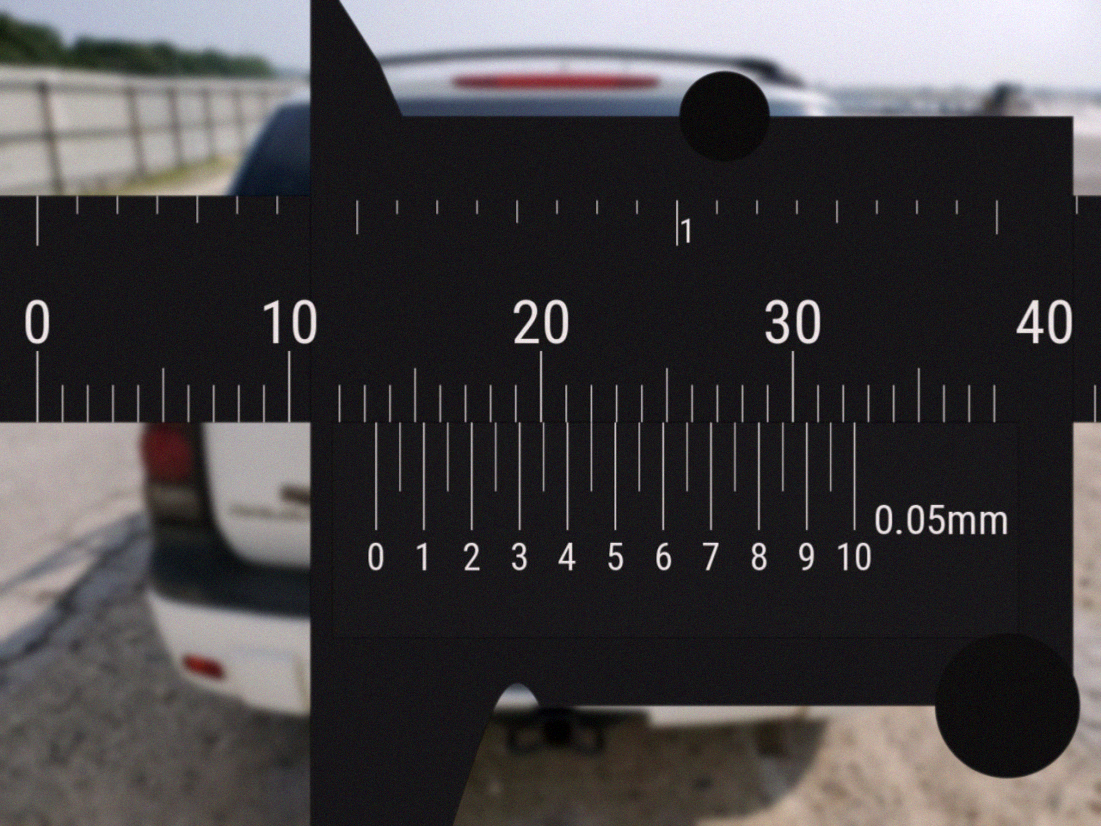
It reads **13.45** mm
